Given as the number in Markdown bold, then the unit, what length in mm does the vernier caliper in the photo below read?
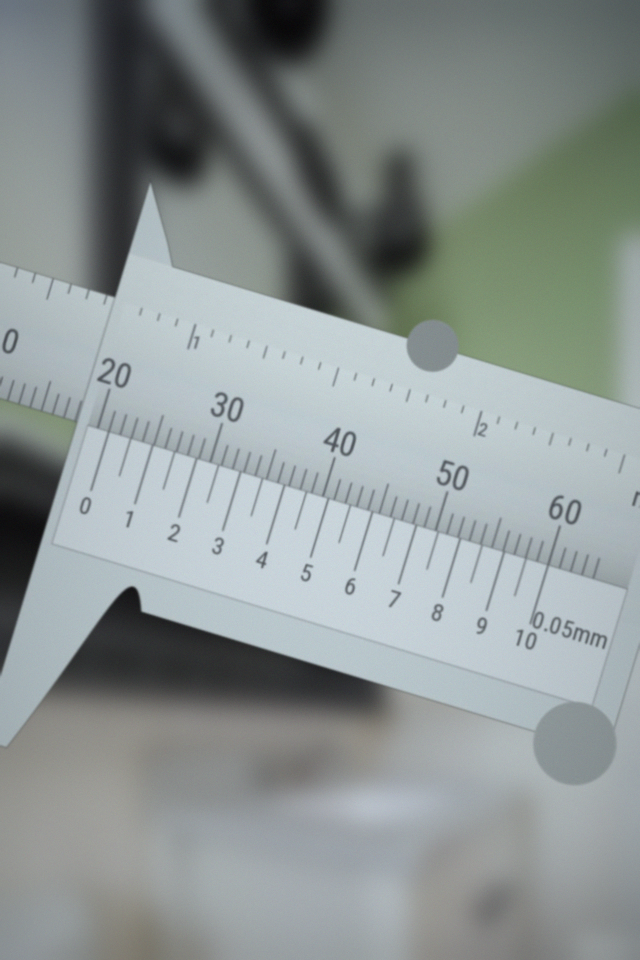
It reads **21.0** mm
